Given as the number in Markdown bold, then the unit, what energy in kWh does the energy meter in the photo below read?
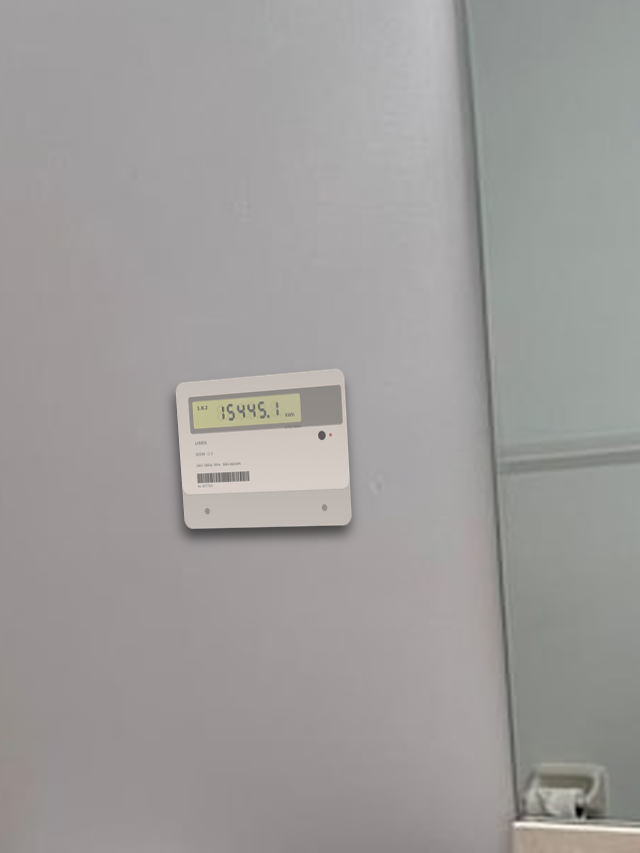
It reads **15445.1** kWh
